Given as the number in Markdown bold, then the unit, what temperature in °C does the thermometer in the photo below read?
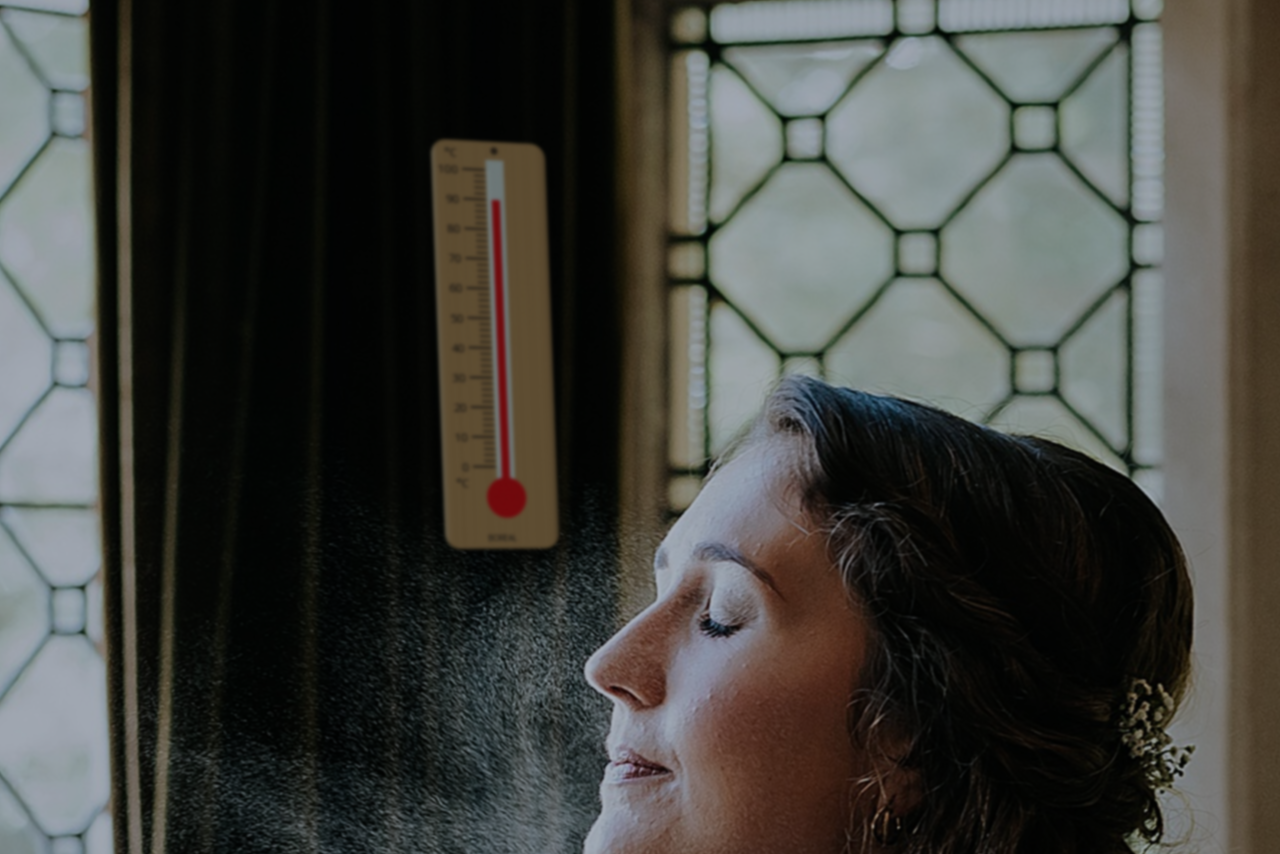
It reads **90** °C
